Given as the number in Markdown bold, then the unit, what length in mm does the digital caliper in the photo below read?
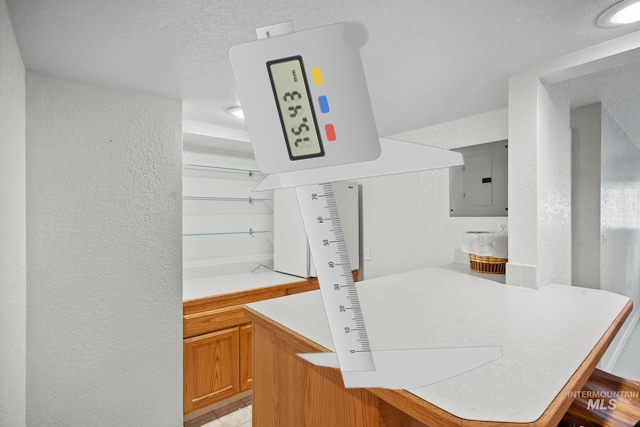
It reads **75.43** mm
